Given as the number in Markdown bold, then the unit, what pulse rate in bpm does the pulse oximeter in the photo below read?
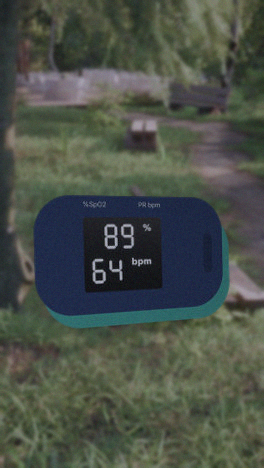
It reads **64** bpm
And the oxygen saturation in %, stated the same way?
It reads **89** %
